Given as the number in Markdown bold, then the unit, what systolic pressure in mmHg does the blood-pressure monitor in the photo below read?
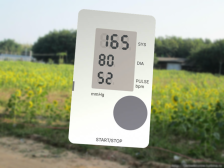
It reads **165** mmHg
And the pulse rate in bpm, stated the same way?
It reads **52** bpm
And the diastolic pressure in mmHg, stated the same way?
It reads **80** mmHg
